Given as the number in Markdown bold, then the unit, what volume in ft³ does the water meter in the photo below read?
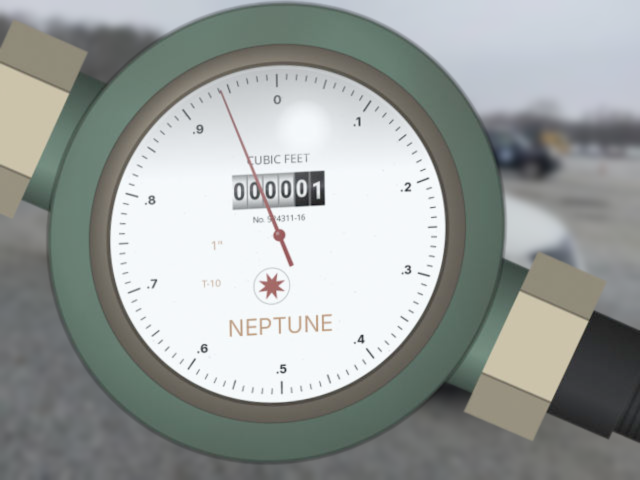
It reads **0.94** ft³
